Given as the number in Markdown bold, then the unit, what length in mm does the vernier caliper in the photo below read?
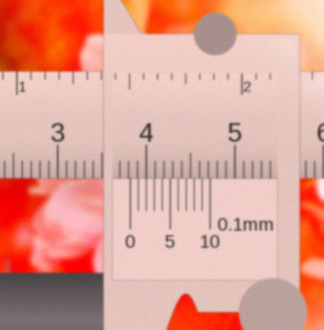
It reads **38.2** mm
